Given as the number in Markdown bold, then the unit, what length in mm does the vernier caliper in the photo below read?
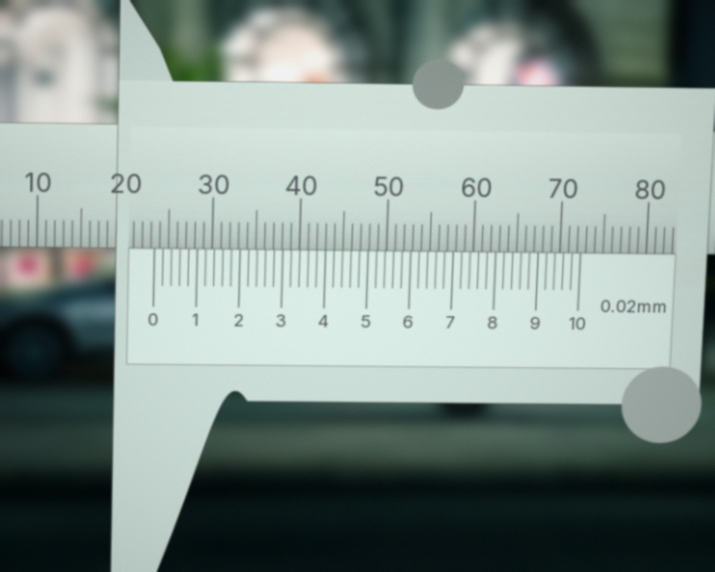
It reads **23.4** mm
